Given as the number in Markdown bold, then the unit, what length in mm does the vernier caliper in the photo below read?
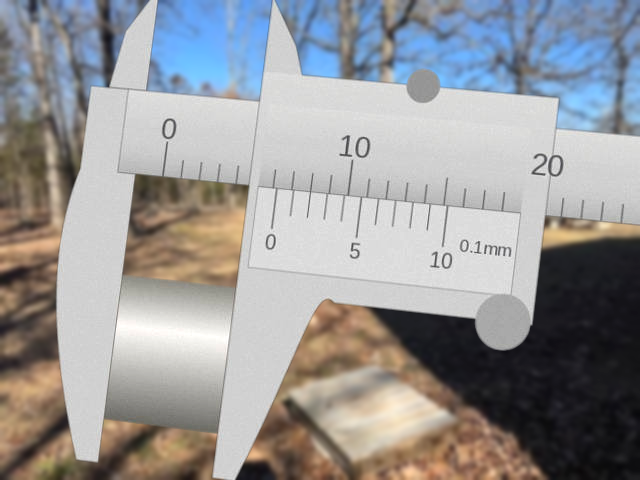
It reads **6.2** mm
